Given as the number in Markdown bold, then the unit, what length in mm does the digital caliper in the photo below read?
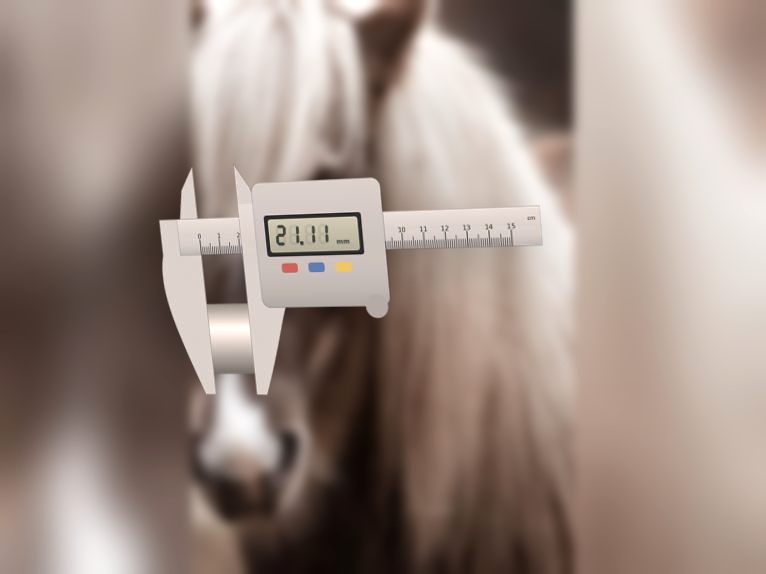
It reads **21.11** mm
